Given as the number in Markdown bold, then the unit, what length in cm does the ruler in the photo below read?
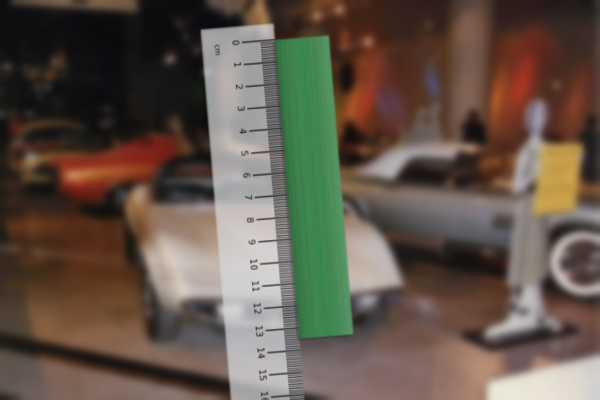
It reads **13.5** cm
